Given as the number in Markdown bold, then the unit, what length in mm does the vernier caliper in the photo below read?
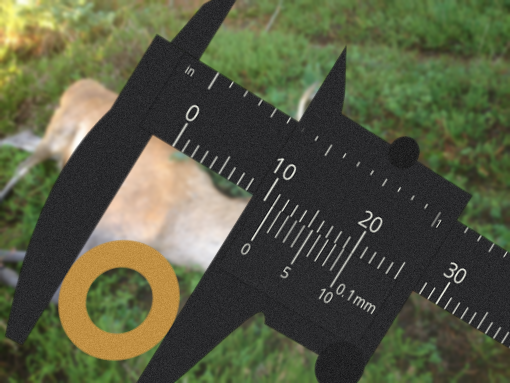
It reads **11.0** mm
